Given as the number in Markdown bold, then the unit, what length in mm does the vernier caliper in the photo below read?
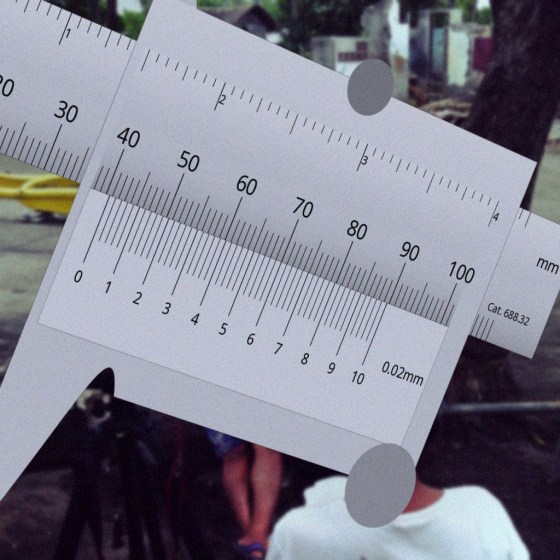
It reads **40.6** mm
